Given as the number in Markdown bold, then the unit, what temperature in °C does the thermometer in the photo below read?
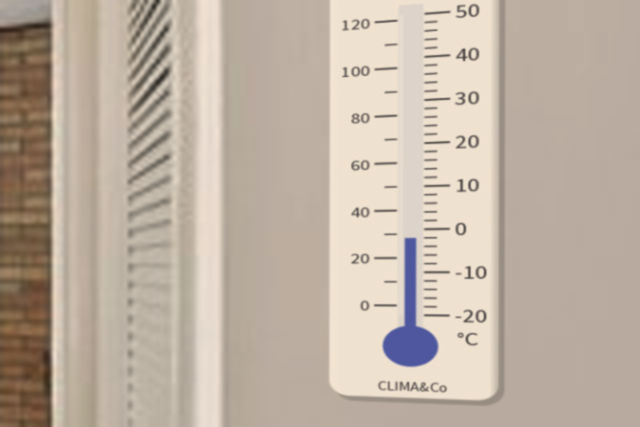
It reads **-2** °C
